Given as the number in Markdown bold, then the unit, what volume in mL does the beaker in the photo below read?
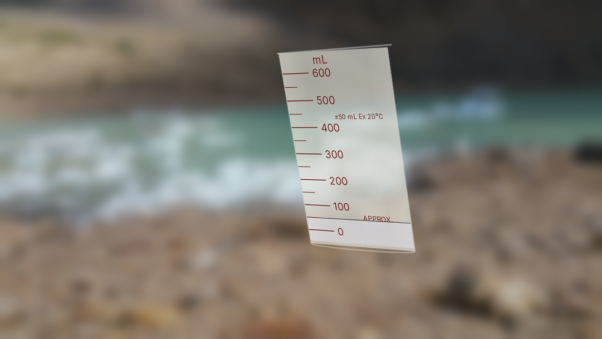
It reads **50** mL
